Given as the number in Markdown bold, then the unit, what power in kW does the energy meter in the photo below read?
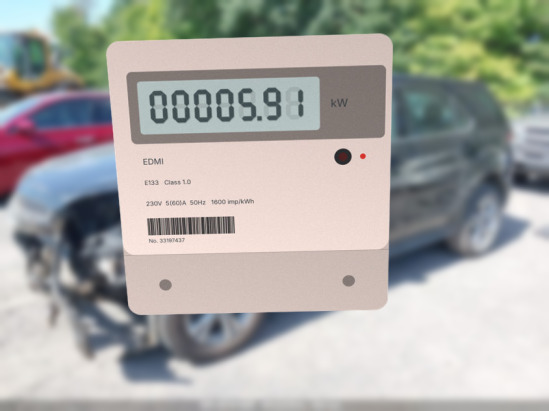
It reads **5.91** kW
